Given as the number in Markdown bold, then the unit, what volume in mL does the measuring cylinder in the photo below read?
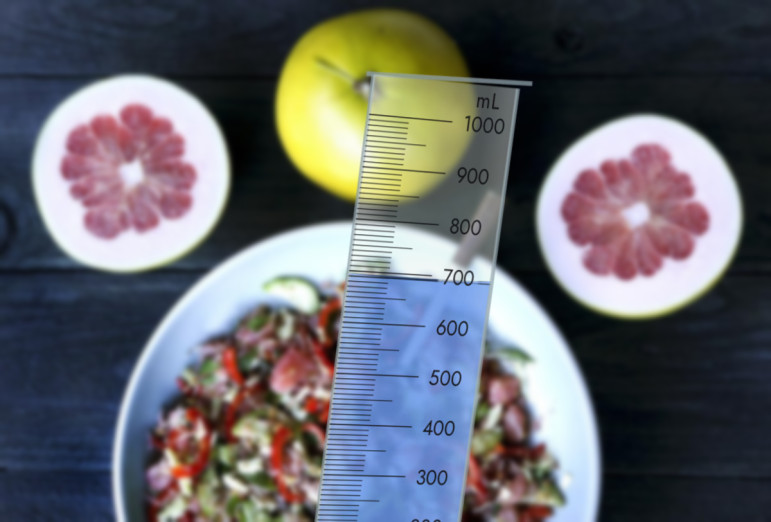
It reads **690** mL
